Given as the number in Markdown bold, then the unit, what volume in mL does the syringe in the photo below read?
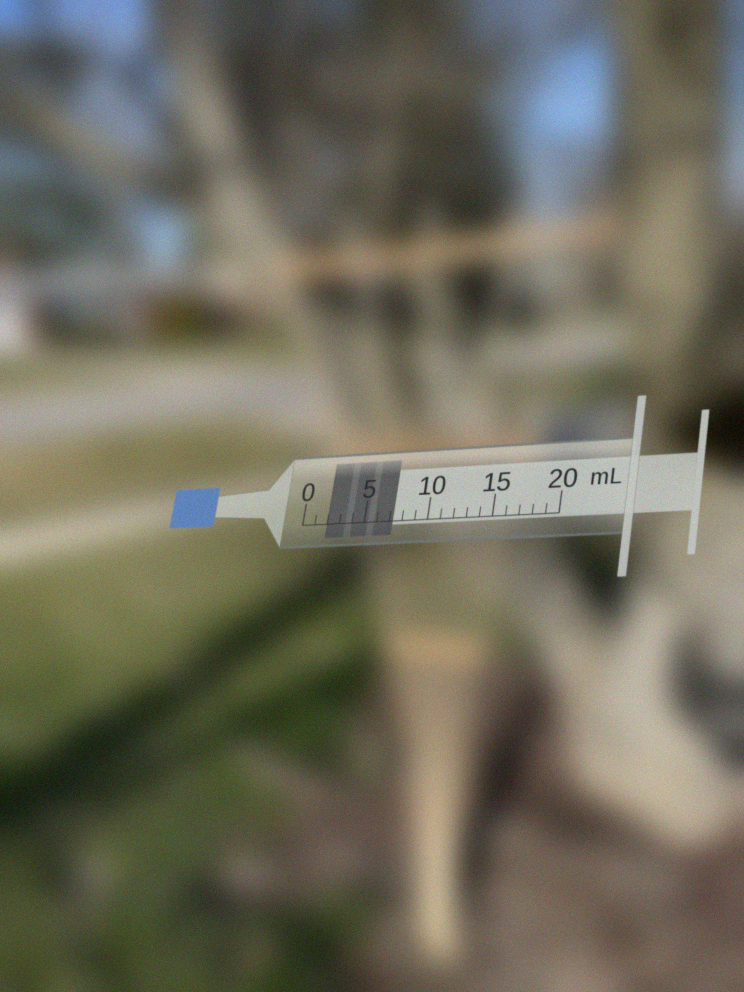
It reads **2** mL
